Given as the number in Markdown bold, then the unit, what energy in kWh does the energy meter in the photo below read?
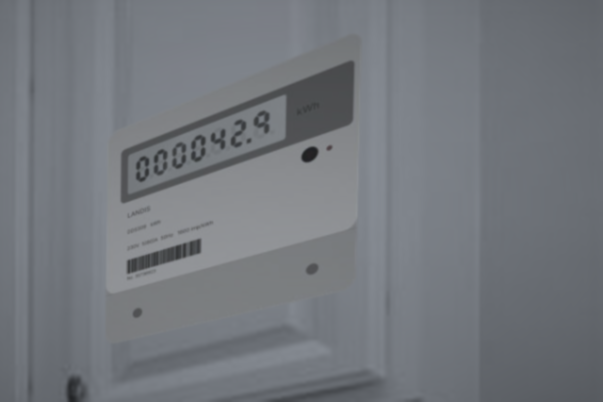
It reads **42.9** kWh
